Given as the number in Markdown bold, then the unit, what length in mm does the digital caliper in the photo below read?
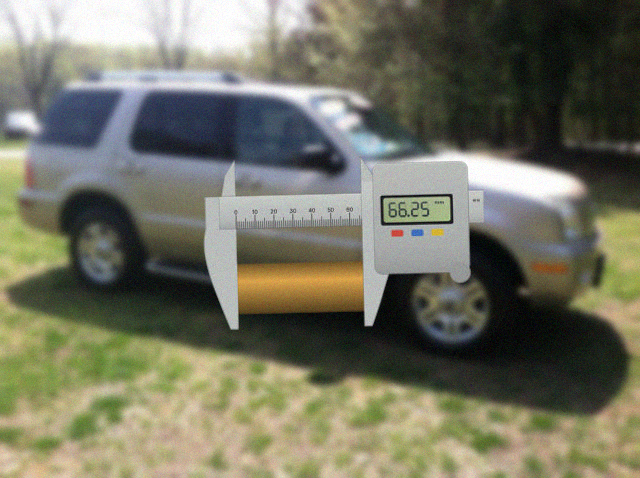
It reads **66.25** mm
